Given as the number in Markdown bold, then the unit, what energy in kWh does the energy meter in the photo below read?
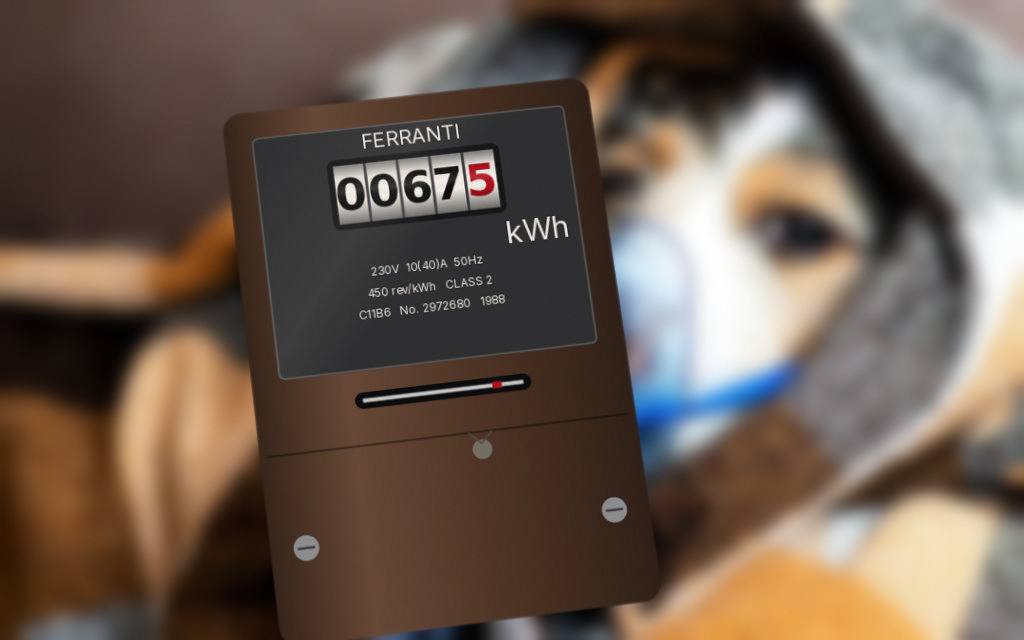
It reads **67.5** kWh
